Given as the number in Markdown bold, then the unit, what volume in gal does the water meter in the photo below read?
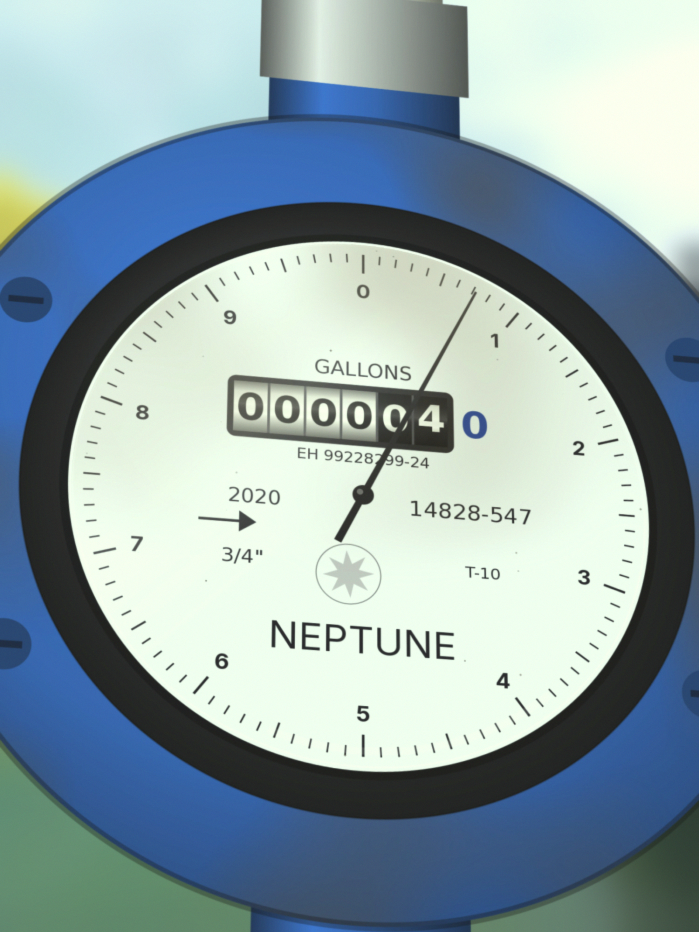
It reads **40.7** gal
